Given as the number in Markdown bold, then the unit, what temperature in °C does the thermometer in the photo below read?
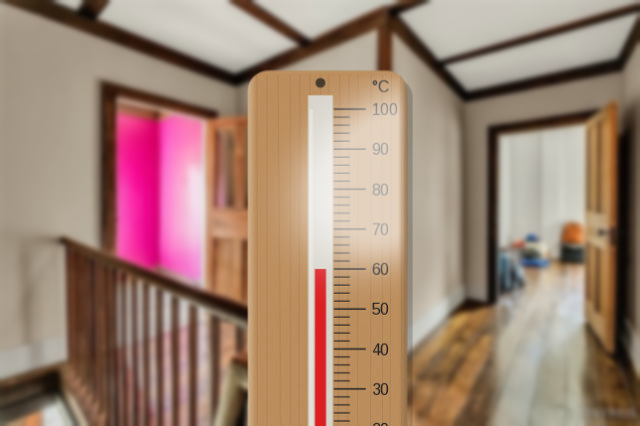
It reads **60** °C
